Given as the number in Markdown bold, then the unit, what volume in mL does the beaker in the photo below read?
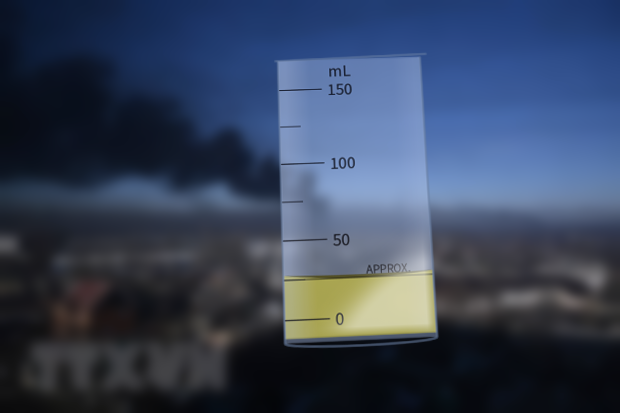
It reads **25** mL
